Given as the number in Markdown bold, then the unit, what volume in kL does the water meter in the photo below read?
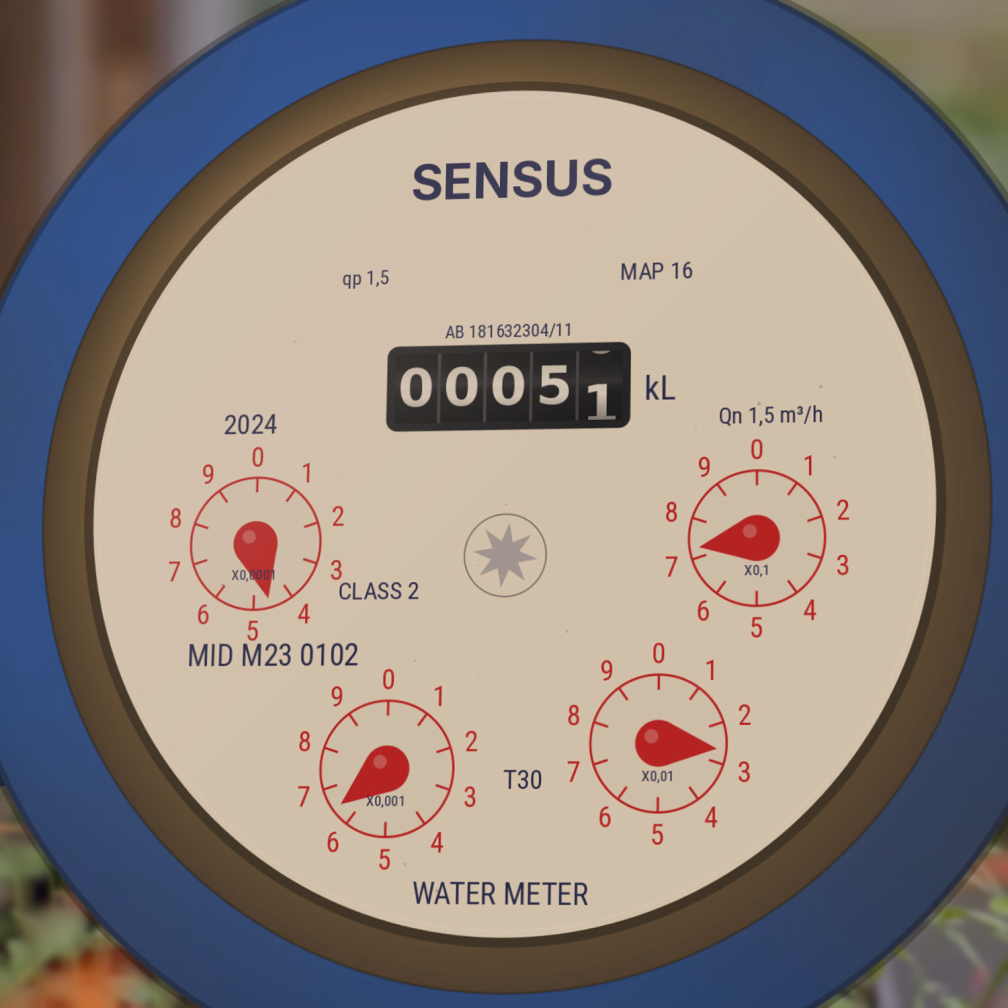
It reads **50.7264** kL
